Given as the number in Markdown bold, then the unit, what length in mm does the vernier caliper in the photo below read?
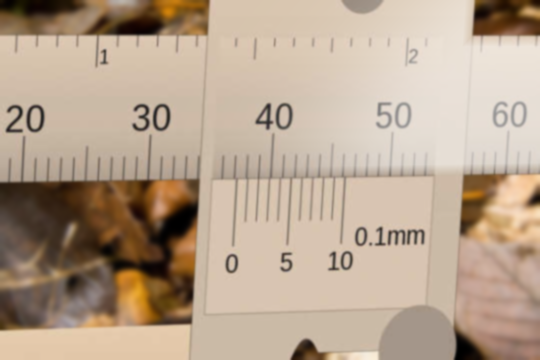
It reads **37.2** mm
